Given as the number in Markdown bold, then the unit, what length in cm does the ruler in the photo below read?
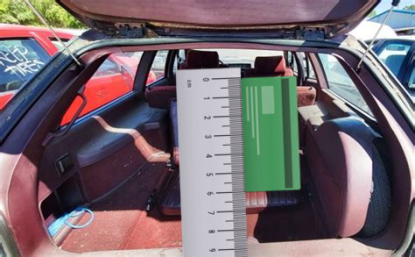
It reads **6** cm
